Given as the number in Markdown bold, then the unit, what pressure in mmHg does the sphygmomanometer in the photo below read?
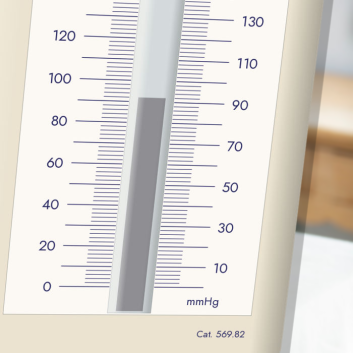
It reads **92** mmHg
